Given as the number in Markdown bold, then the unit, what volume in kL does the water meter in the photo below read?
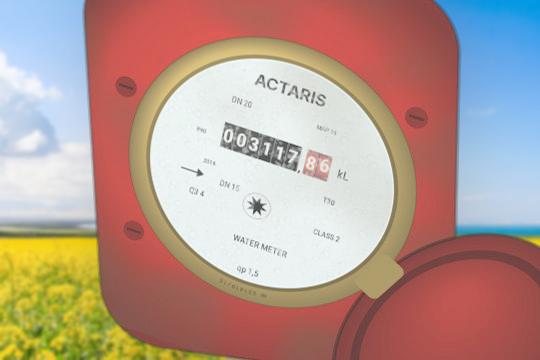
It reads **3117.86** kL
